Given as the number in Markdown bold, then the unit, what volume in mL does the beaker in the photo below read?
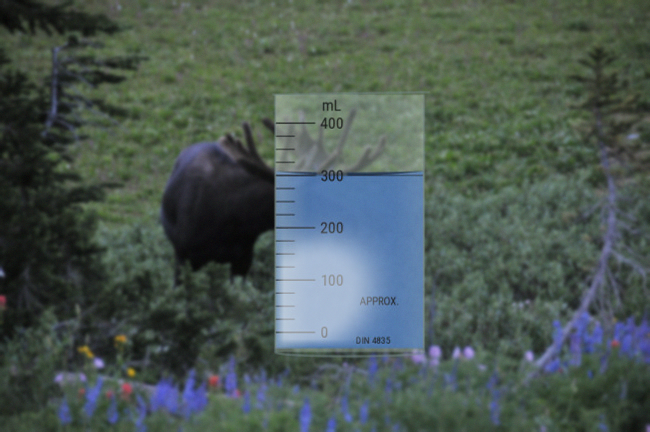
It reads **300** mL
